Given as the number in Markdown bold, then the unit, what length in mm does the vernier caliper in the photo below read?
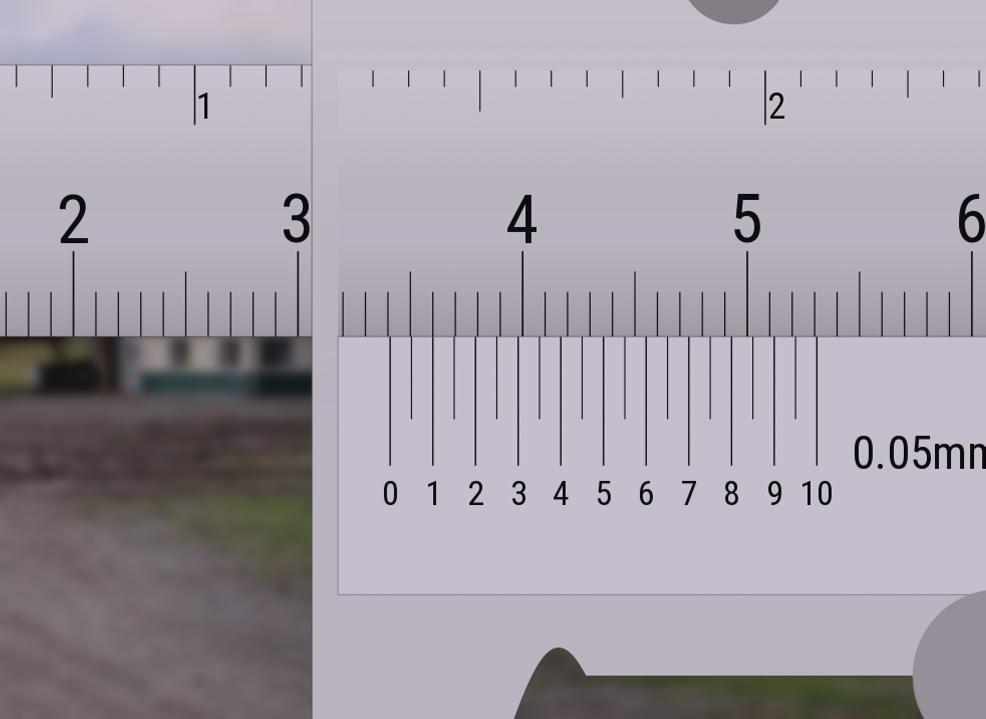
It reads **34.1** mm
